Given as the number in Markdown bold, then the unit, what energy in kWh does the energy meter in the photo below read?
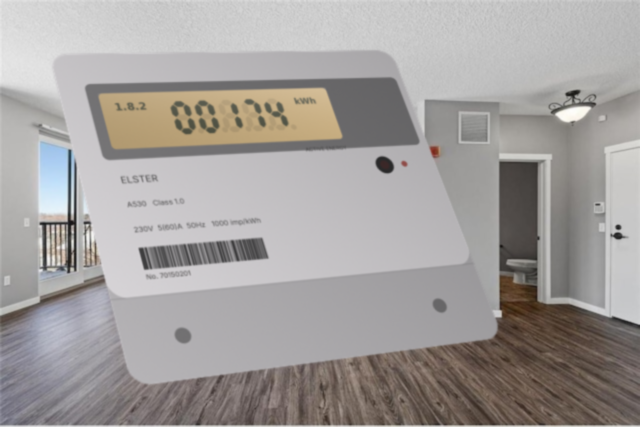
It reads **174** kWh
